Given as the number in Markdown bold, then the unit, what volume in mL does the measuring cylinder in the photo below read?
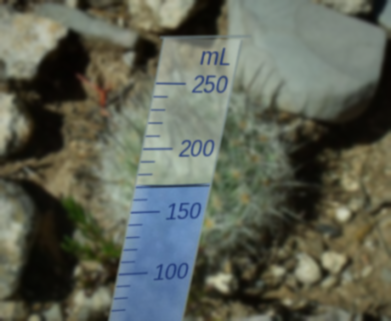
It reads **170** mL
